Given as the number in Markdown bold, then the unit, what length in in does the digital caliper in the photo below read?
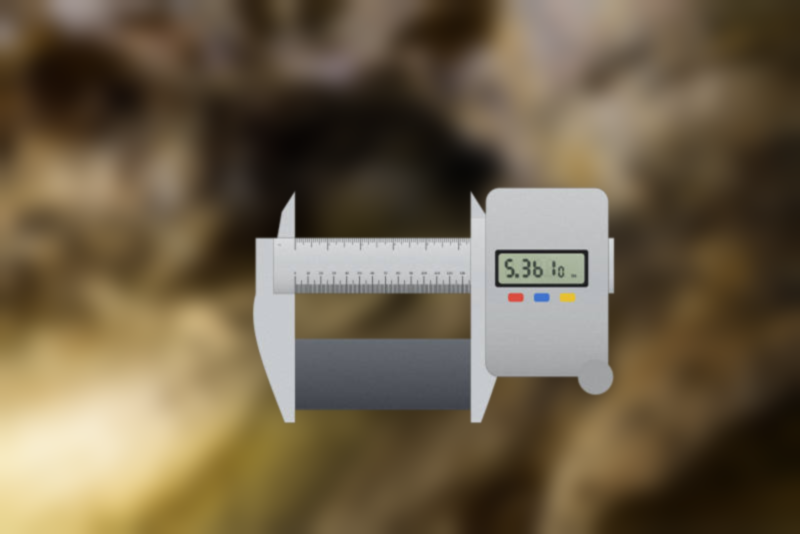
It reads **5.3610** in
